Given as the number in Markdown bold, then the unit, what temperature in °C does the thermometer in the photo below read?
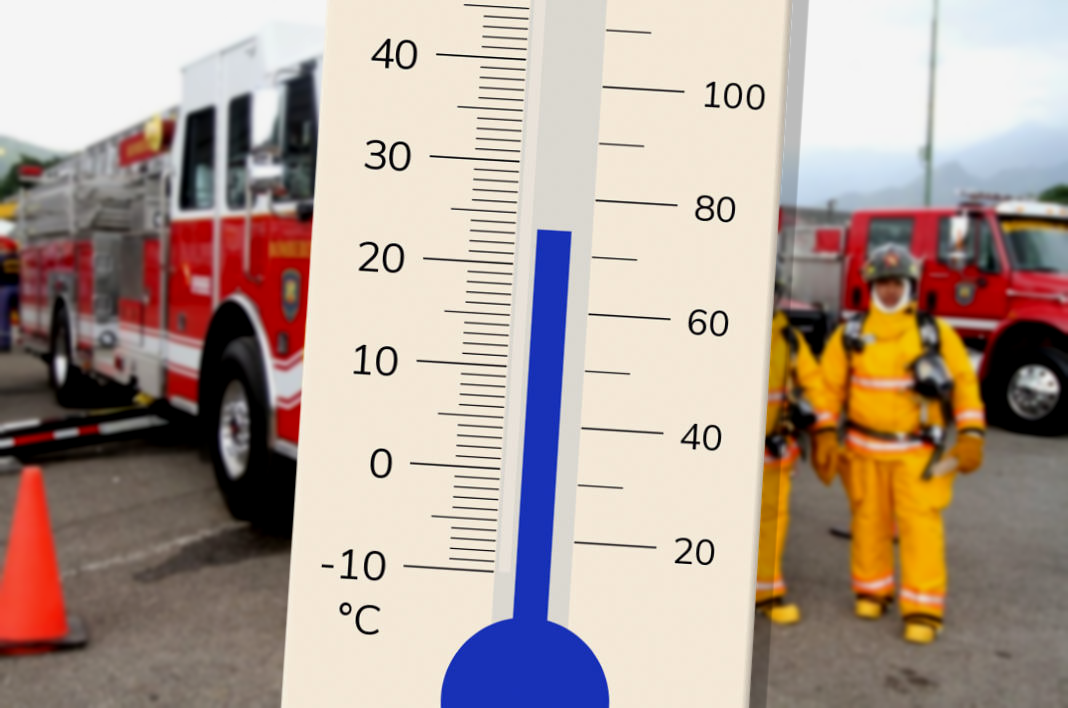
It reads **23.5** °C
